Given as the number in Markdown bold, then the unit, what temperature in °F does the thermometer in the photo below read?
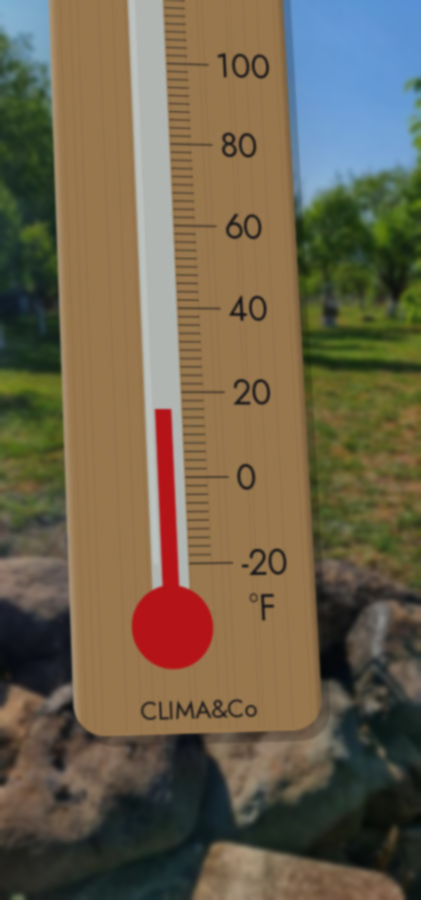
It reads **16** °F
